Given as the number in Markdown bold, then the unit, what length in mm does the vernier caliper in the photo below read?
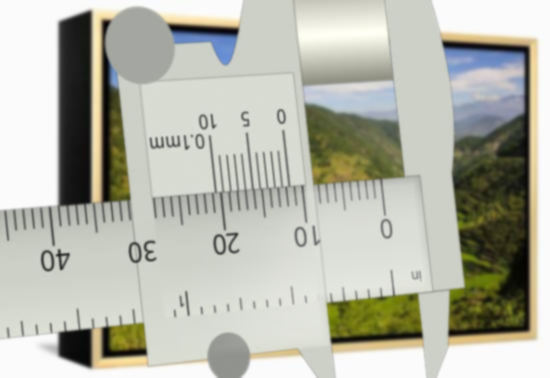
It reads **11.6** mm
